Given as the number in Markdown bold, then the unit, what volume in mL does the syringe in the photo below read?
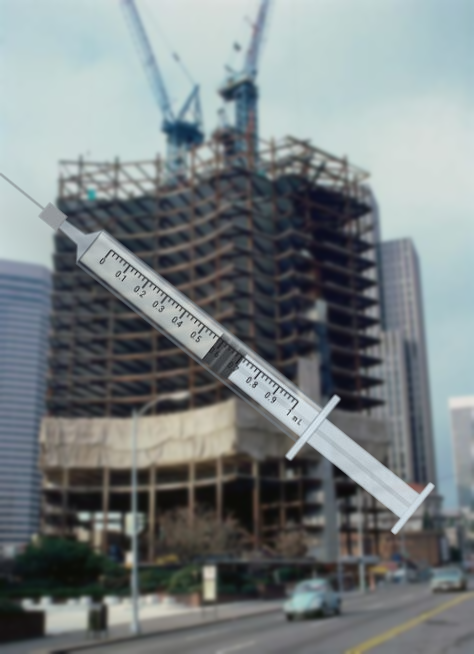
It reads **0.58** mL
